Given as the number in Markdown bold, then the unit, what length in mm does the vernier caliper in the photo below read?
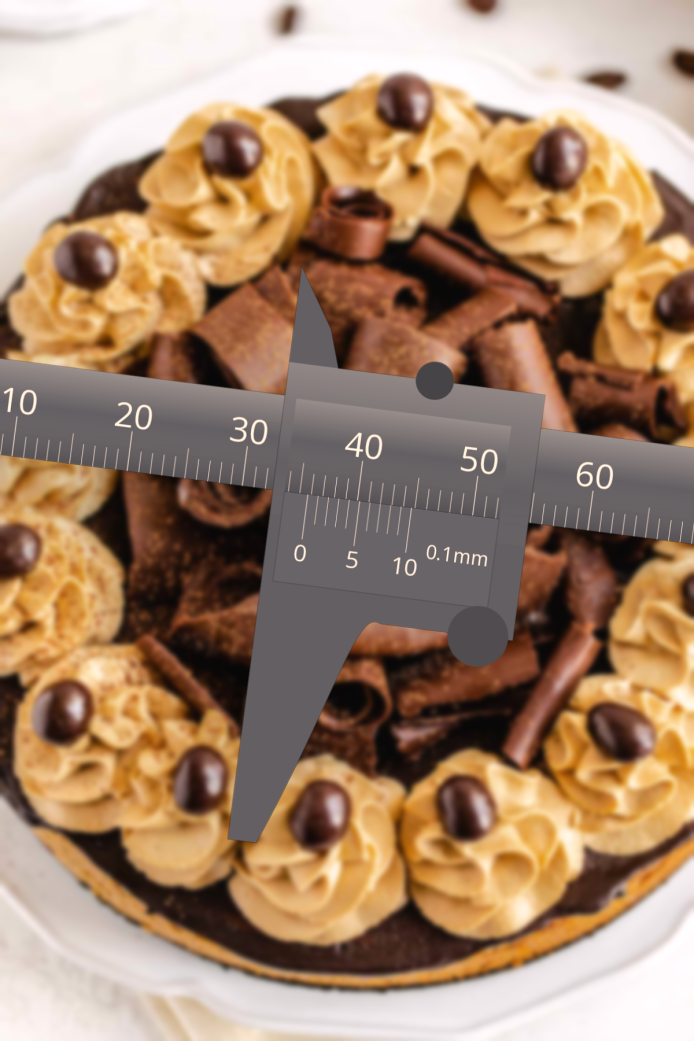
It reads **35.7** mm
